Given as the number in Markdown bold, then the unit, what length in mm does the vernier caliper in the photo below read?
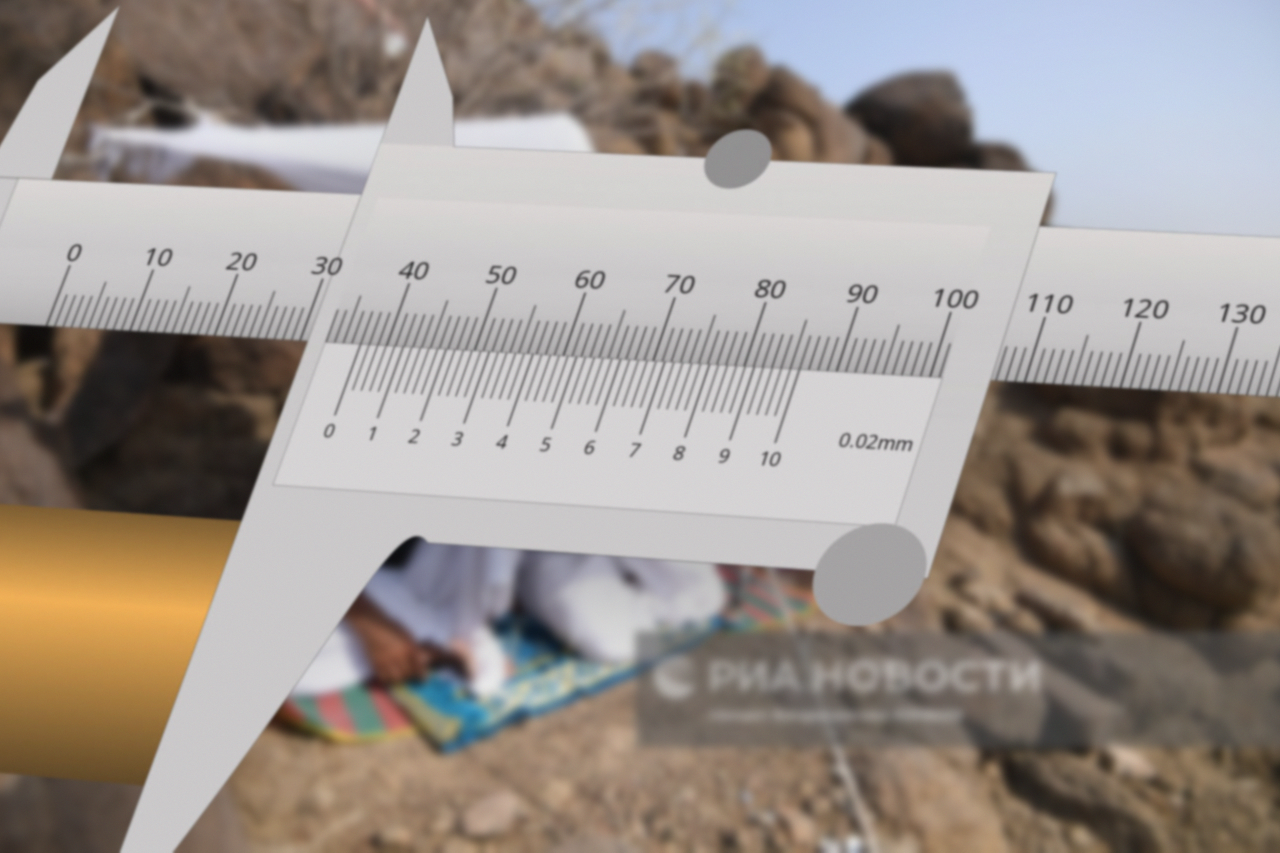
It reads **37.0** mm
